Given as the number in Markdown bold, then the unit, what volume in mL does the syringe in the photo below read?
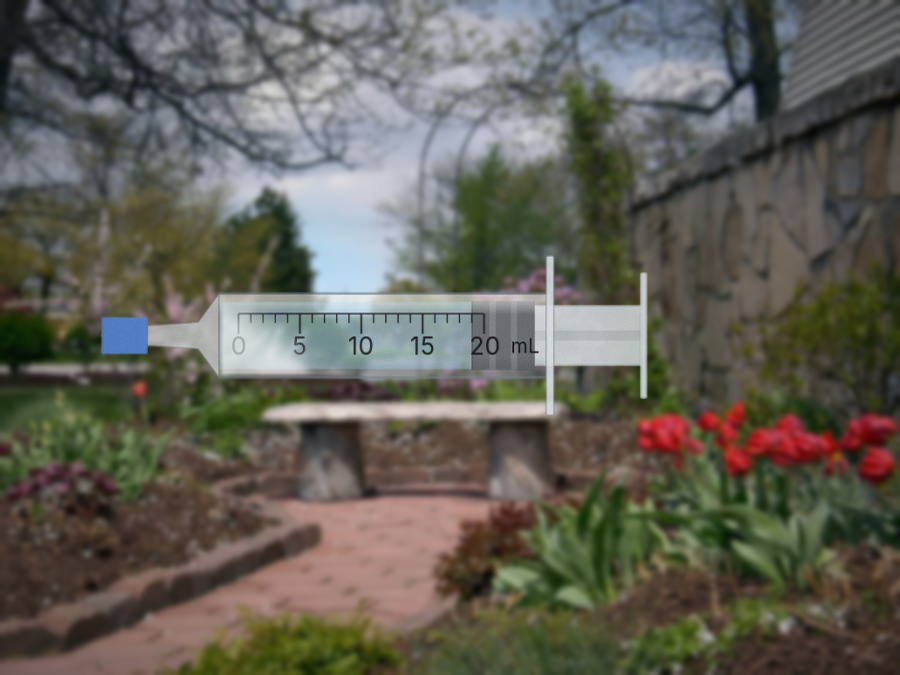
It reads **19** mL
